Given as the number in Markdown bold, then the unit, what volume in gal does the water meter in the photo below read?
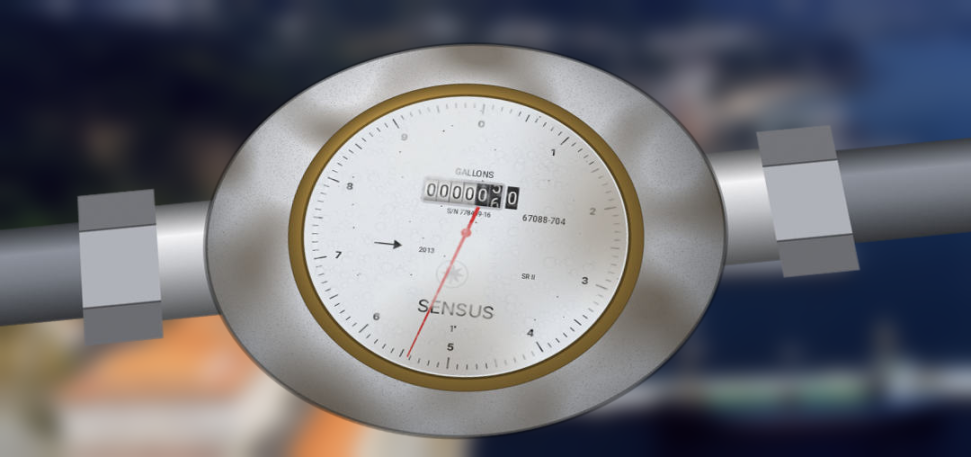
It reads **55.4** gal
